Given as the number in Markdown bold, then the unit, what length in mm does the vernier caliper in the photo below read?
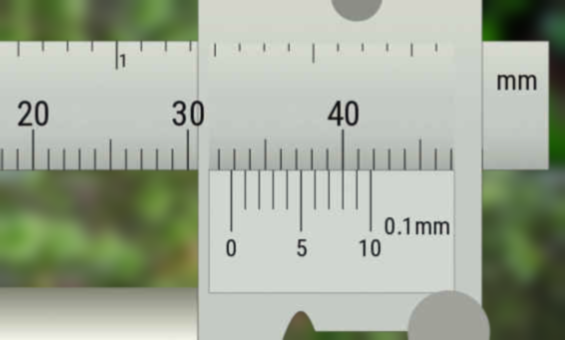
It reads **32.8** mm
